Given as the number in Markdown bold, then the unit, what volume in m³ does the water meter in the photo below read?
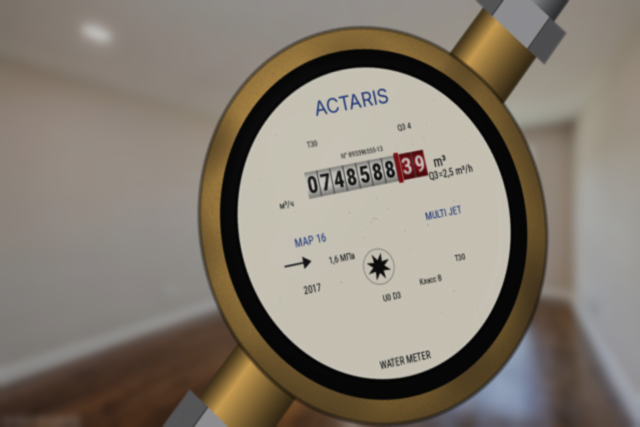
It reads **748588.39** m³
